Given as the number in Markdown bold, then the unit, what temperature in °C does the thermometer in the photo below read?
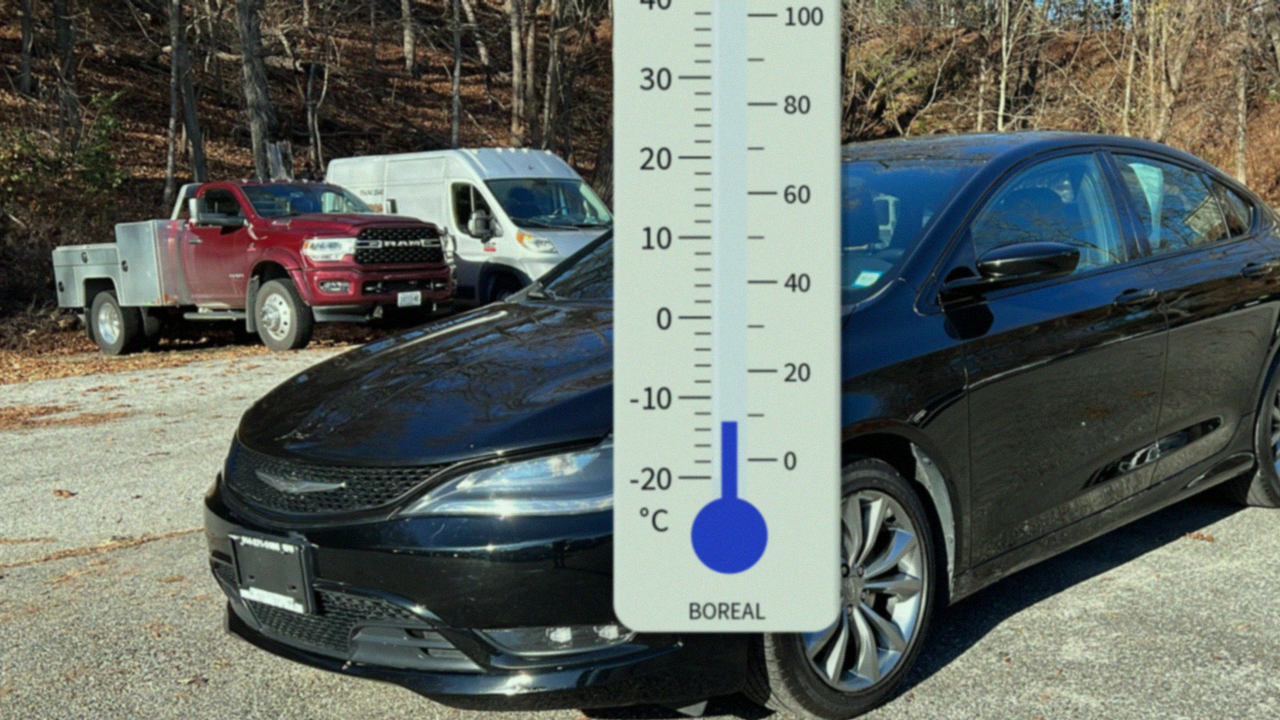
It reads **-13** °C
